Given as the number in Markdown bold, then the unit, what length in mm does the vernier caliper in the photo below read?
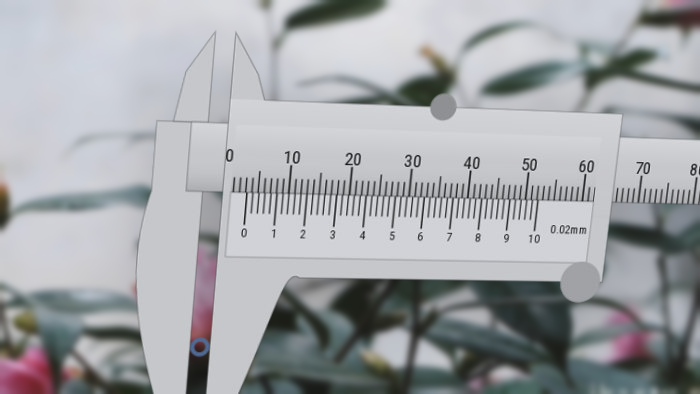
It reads **3.2** mm
